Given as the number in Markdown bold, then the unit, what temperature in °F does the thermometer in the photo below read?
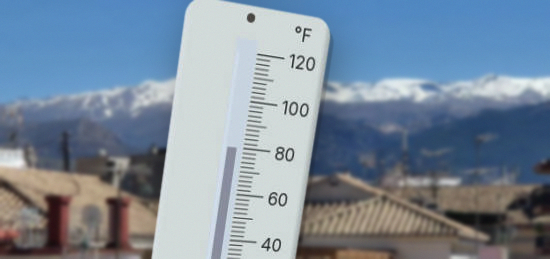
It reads **80** °F
